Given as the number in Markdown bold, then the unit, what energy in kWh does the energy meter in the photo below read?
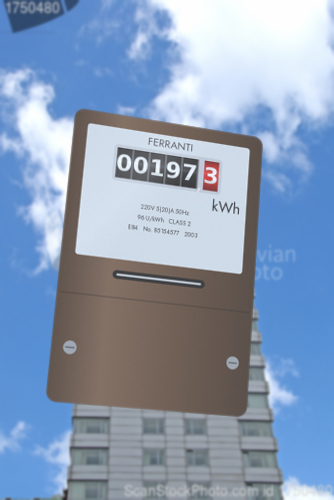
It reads **197.3** kWh
